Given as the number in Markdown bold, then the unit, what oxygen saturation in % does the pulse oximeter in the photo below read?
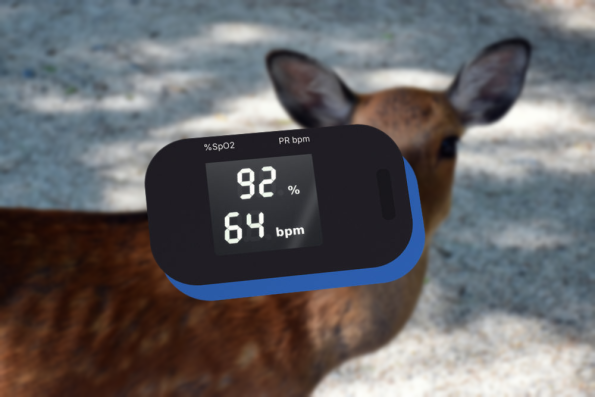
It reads **92** %
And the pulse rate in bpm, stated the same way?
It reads **64** bpm
